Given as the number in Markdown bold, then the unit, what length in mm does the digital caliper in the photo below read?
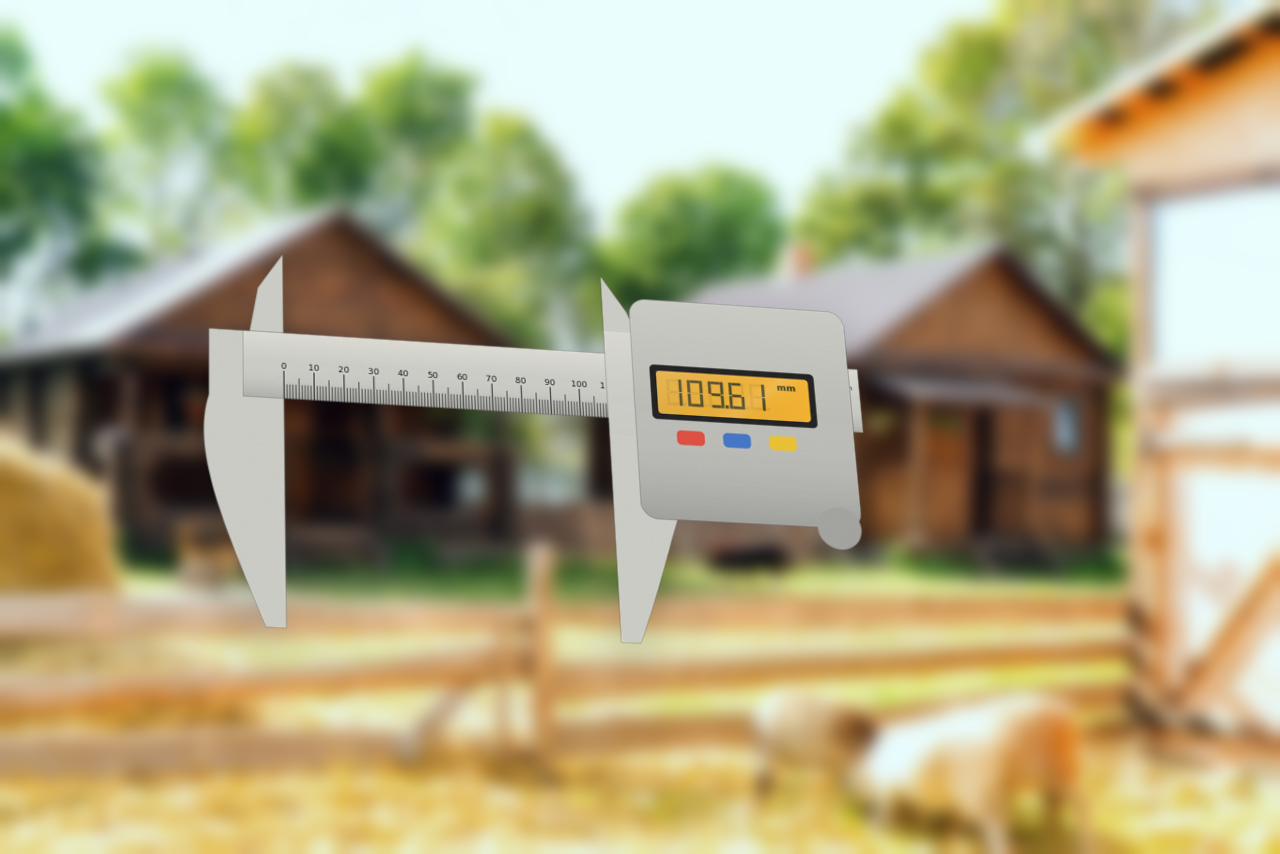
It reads **109.61** mm
